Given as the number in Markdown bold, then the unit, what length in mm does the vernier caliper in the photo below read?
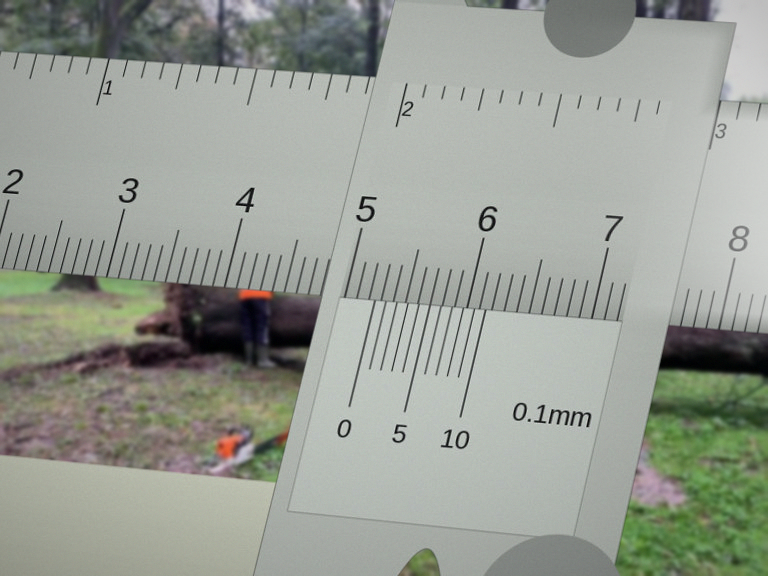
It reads **52.5** mm
